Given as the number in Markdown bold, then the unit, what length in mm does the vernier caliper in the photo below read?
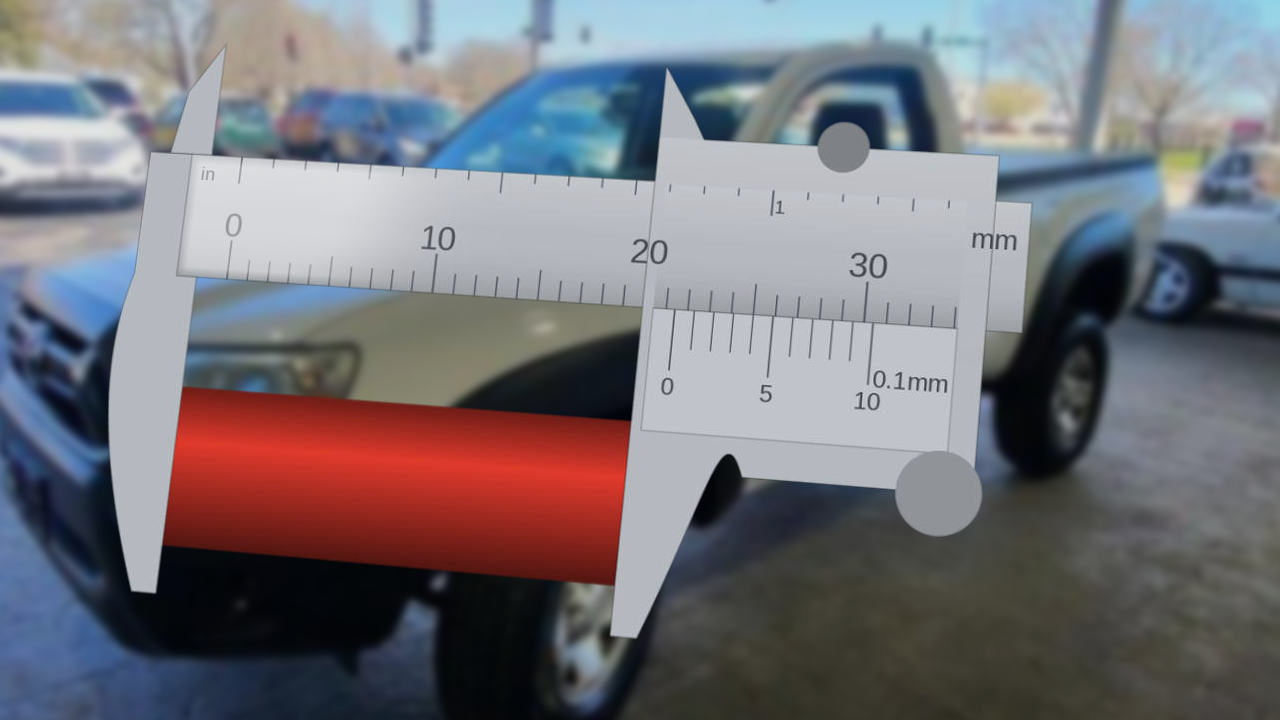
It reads **21.4** mm
